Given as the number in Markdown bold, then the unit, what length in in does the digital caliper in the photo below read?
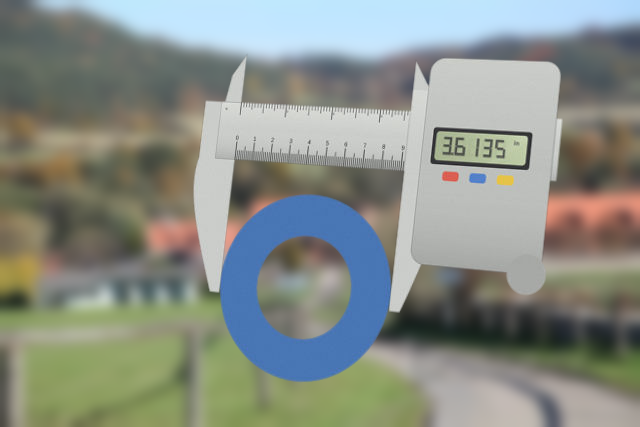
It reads **3.6135** in
